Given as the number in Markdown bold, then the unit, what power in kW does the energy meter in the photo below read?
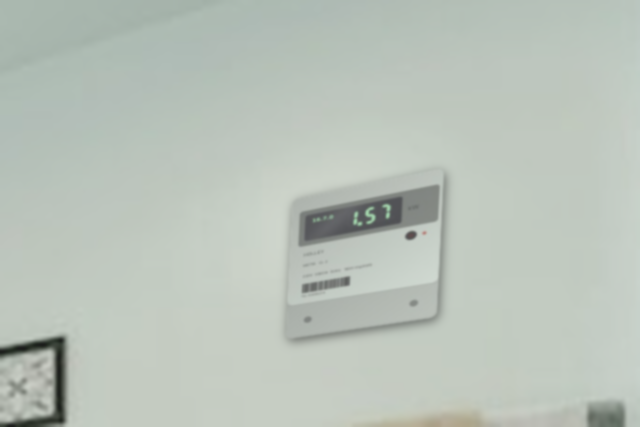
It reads **1.57** kW
